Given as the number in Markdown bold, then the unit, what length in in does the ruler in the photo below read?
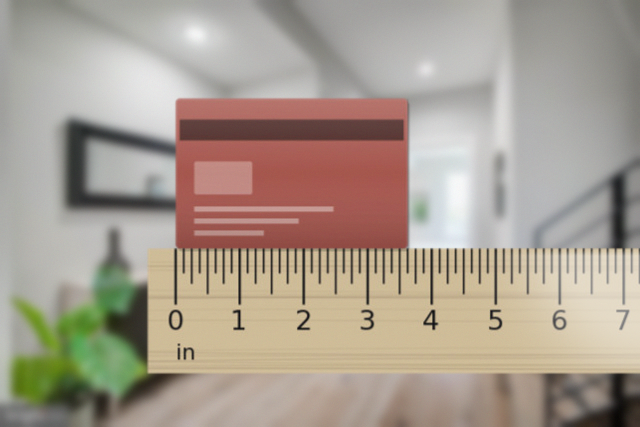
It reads **3.625** in
